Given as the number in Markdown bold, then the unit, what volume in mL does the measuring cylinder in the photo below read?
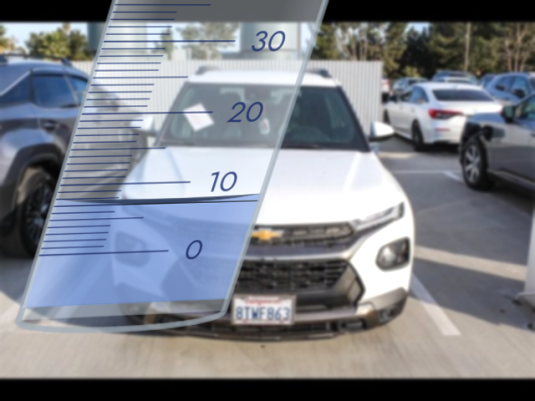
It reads **7** mL
